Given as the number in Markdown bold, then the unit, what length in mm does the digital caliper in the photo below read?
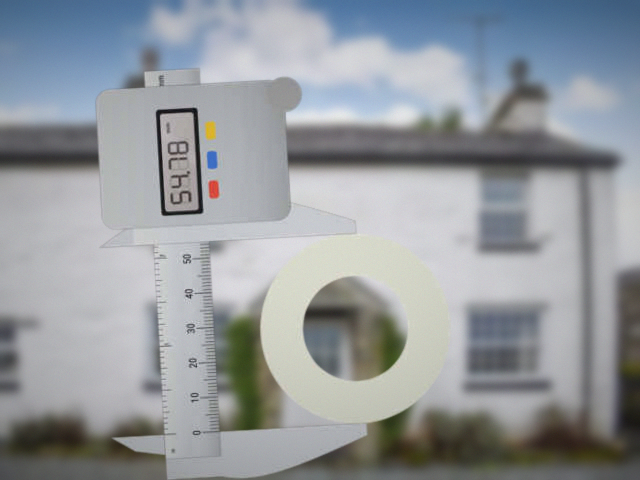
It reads **54.78** mm
